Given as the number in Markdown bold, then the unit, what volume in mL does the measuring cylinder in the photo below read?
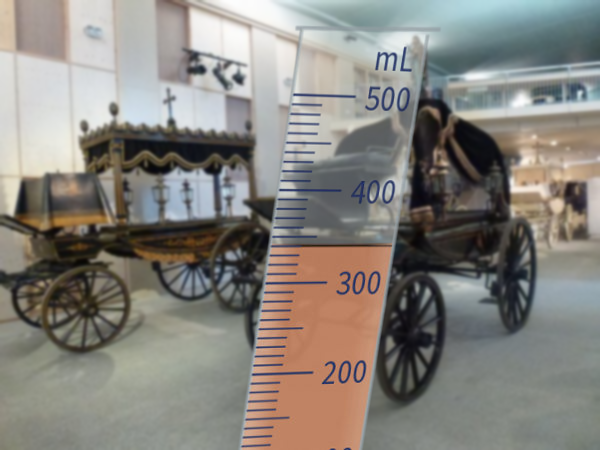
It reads **340** mL
